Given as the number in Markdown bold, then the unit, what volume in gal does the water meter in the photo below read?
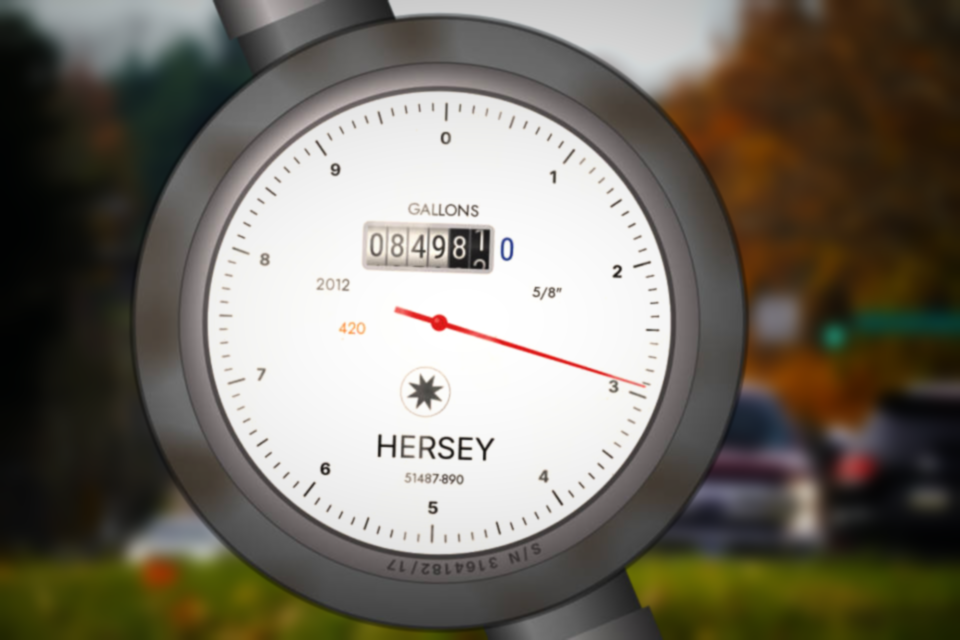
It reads **849812.9** gal
